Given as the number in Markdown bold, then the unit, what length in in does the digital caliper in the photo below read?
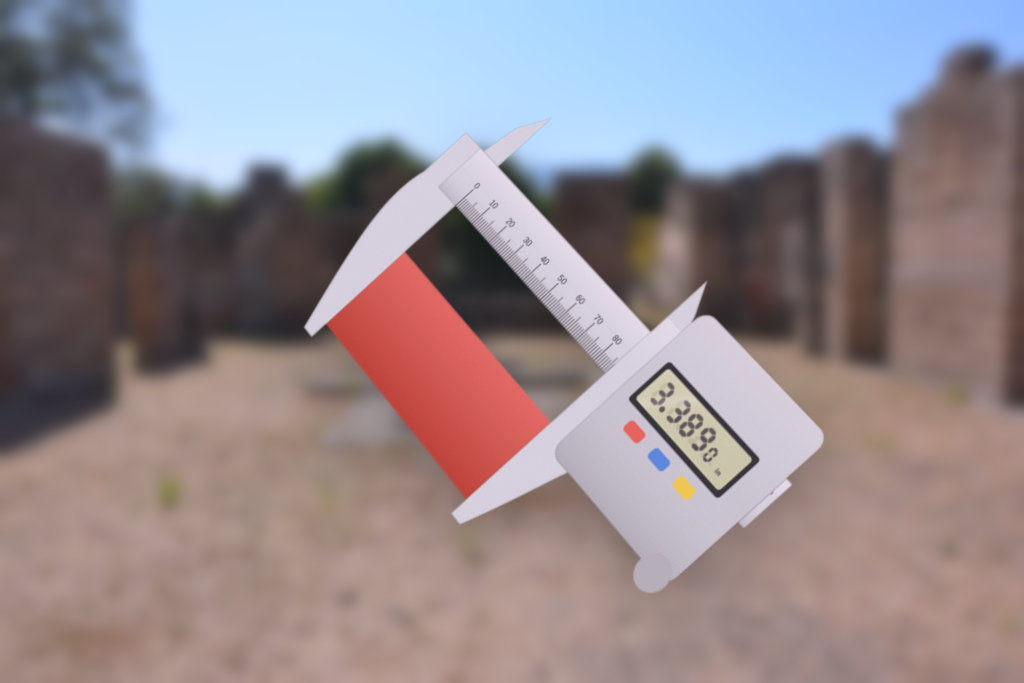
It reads **3.3890** in
